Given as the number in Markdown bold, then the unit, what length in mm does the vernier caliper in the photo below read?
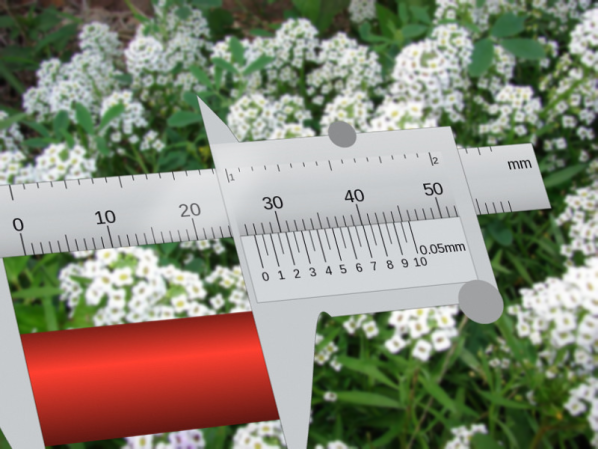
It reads **26.8** mm
